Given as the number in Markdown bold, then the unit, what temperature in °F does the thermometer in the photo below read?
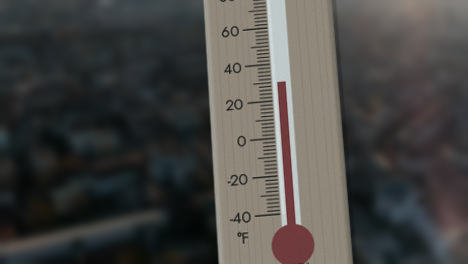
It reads **30** °F
